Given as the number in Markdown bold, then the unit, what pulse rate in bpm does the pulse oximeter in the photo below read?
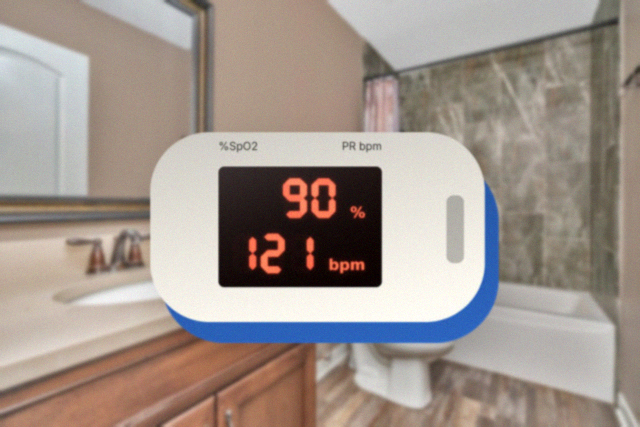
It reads **121** bpm
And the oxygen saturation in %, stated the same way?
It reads **90** %
